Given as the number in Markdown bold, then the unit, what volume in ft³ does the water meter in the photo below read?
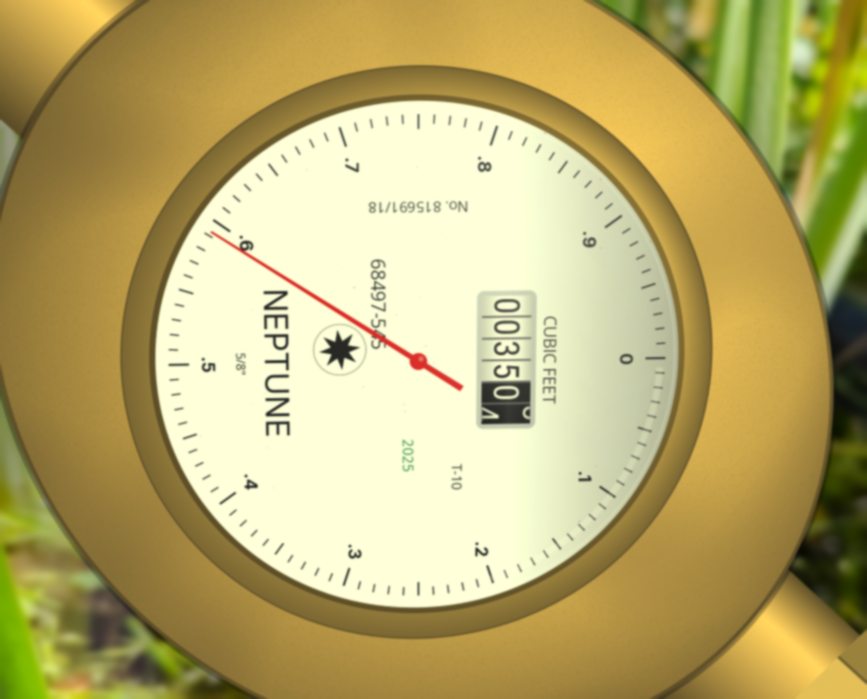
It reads **3503.59** ft³
